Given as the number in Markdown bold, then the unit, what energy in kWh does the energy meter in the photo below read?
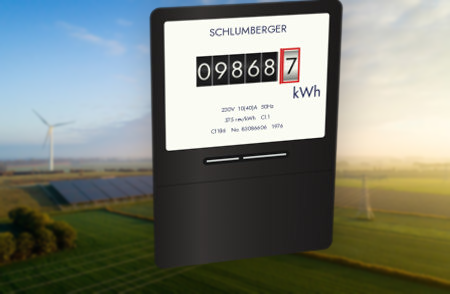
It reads **9868.7** kWh
